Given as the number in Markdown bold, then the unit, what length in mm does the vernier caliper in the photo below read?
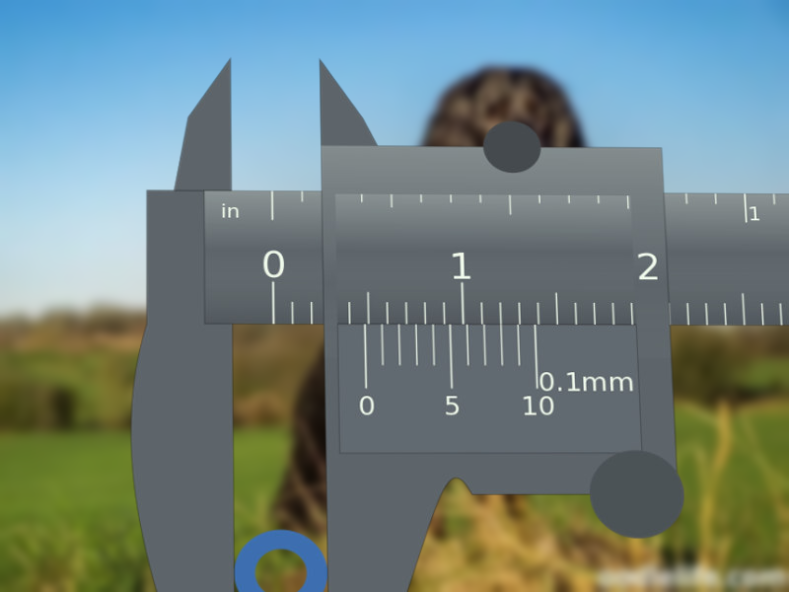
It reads **4.8** mm
